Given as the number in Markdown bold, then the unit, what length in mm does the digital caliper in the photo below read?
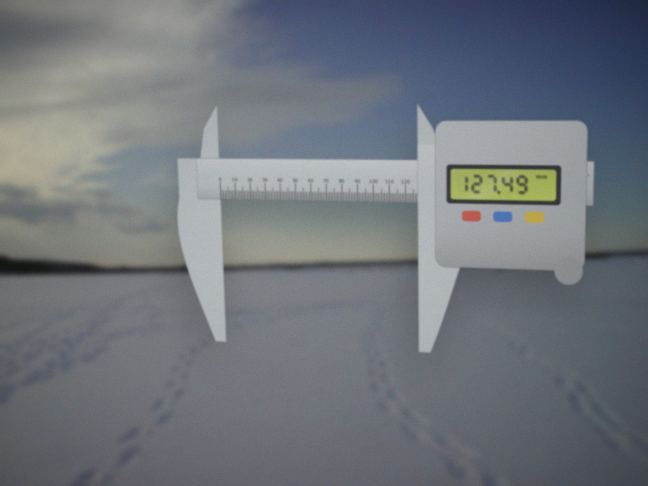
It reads **127.49** mm
